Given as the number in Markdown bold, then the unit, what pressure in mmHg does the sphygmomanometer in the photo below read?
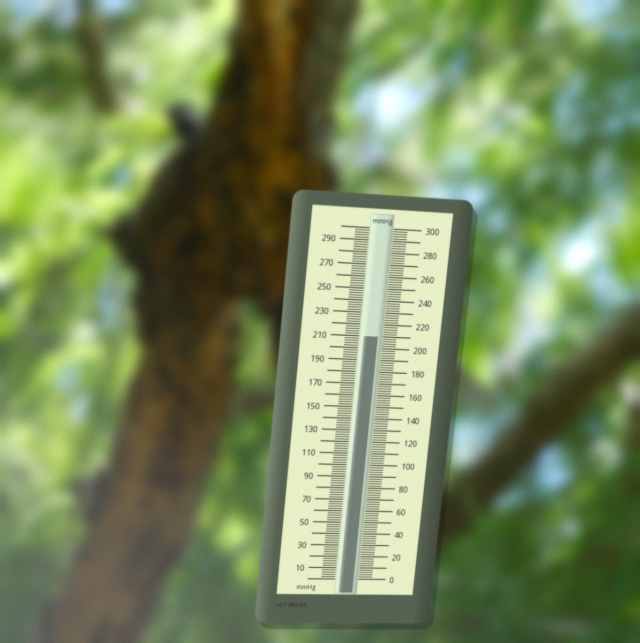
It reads **210** mmHg
